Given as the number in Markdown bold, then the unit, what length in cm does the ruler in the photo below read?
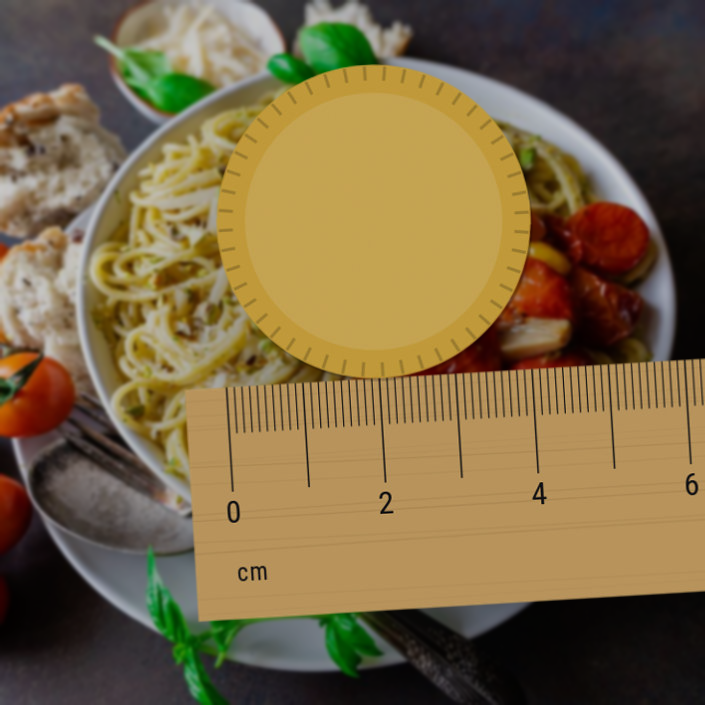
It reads **4.1** cm
